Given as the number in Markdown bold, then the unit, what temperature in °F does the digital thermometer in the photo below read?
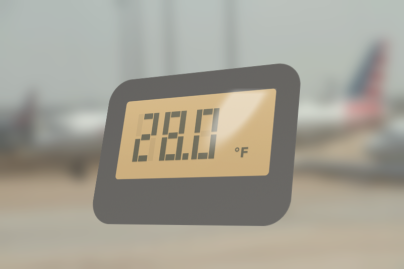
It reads **28.0** °F
